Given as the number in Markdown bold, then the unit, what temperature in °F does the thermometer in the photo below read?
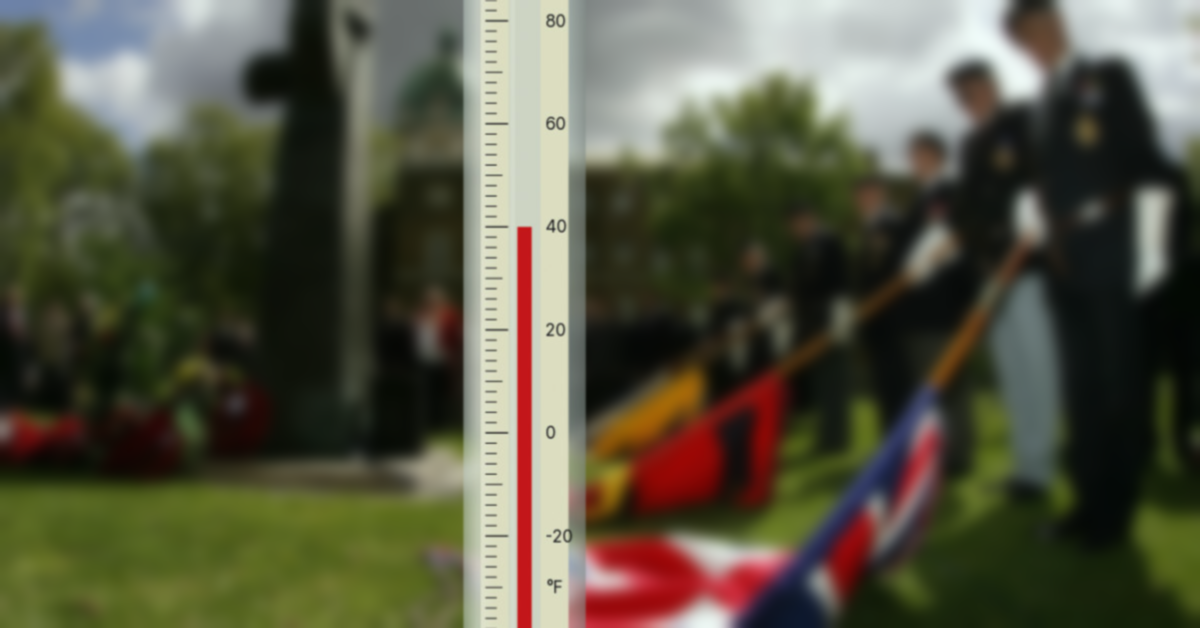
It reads **40** °F
